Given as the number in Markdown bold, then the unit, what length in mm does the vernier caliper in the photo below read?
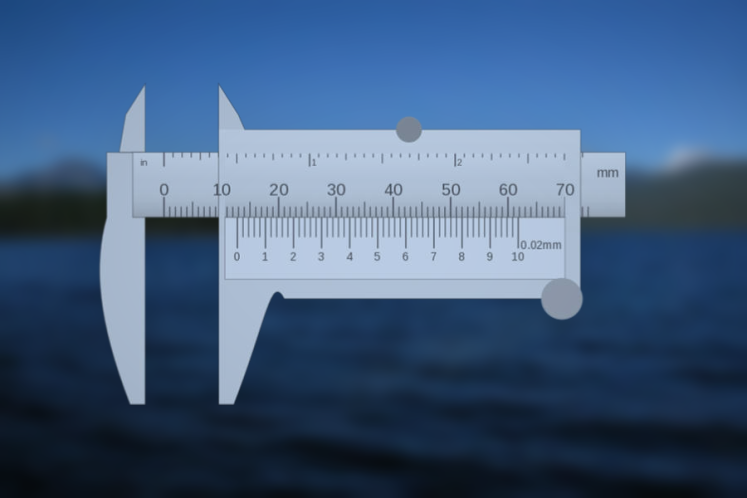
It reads **12.8** mm
